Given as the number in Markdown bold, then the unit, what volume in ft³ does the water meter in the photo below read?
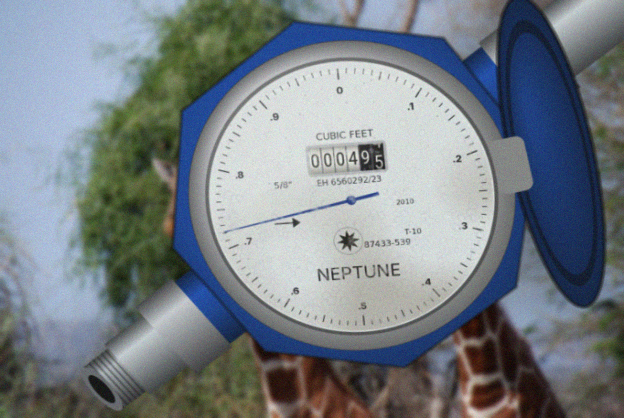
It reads **494.72** ft³
